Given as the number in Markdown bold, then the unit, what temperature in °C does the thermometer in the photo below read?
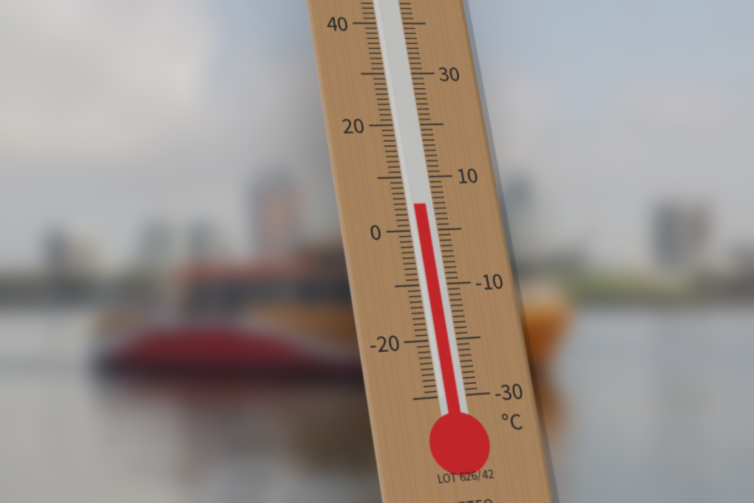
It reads **5** °C
